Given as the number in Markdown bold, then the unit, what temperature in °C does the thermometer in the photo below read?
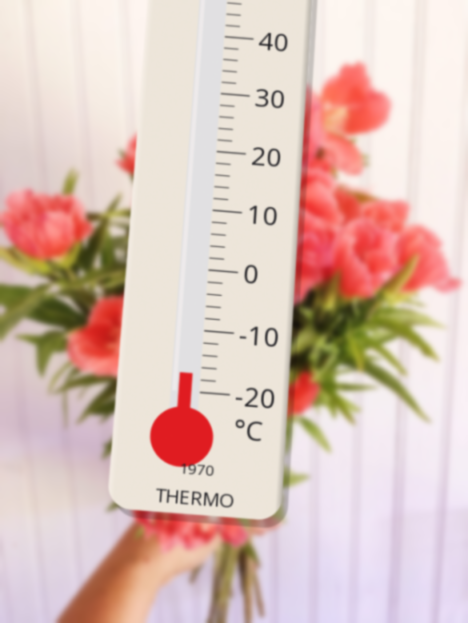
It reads **-17** °C
